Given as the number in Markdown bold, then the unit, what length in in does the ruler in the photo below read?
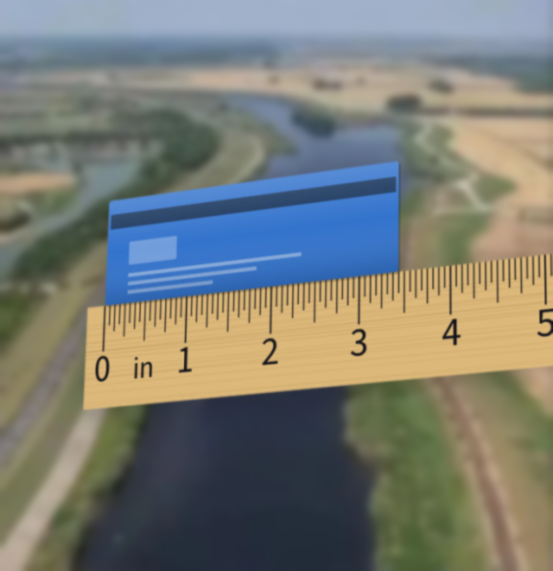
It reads **3.4375** in
